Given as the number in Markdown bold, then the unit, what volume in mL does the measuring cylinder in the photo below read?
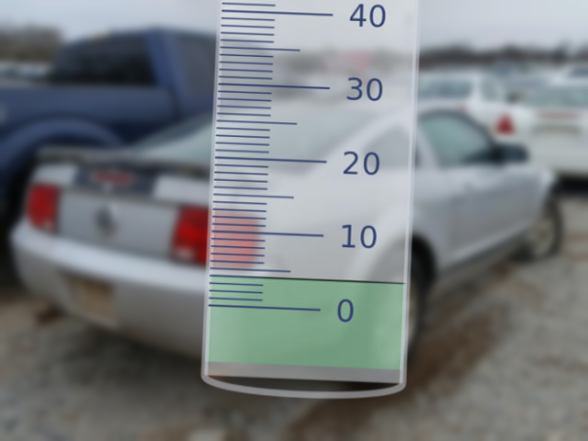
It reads **4** mL
